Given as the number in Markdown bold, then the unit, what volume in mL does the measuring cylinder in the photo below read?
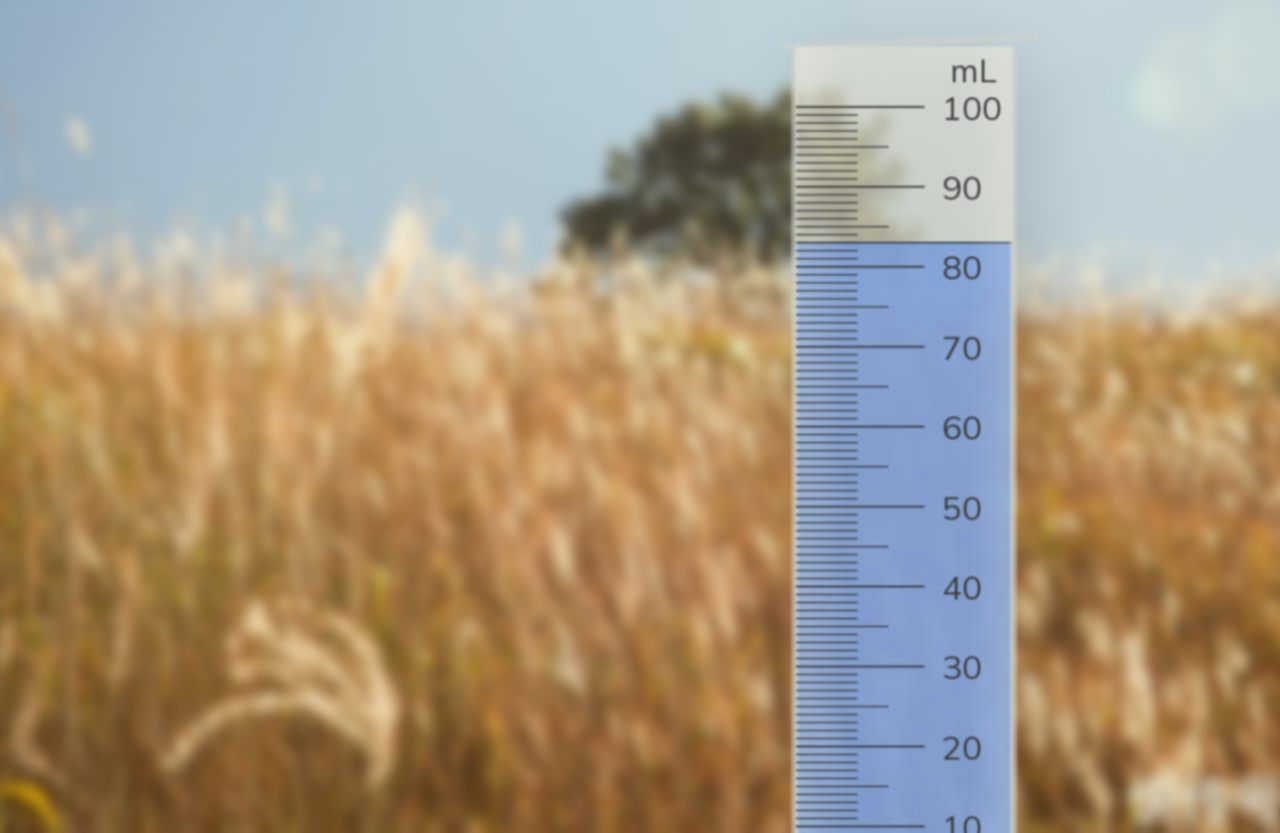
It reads **83** mL
